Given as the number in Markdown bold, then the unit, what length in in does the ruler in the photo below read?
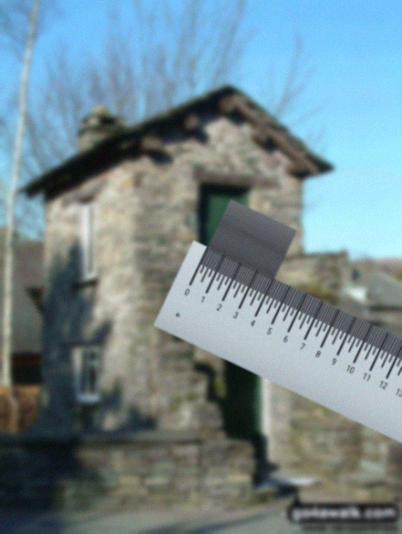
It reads **4** in
